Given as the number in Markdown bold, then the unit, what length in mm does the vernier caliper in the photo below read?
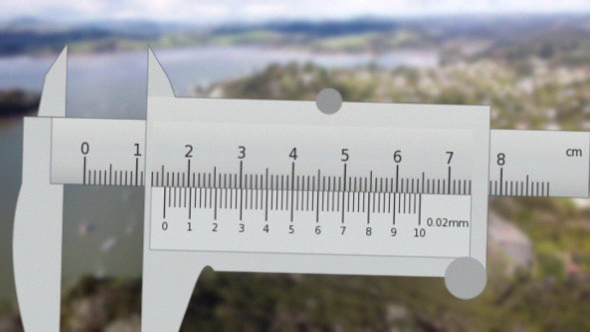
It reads **15.5** mm
